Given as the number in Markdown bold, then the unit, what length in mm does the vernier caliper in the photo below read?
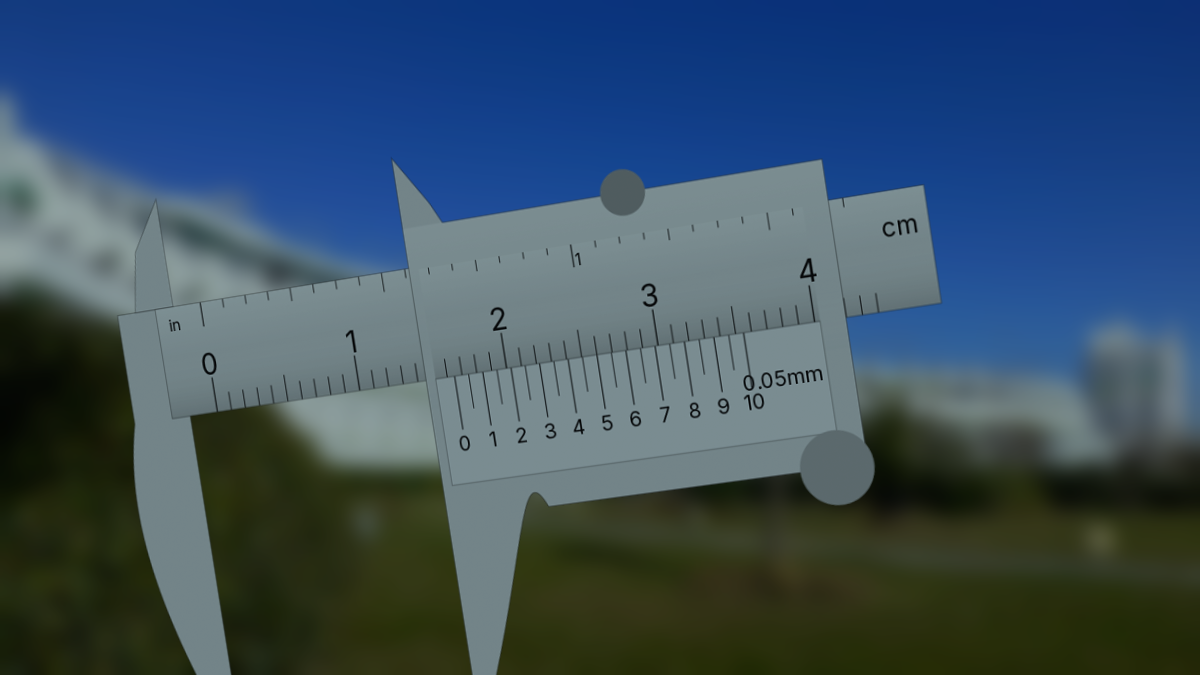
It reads **16.5** mm
